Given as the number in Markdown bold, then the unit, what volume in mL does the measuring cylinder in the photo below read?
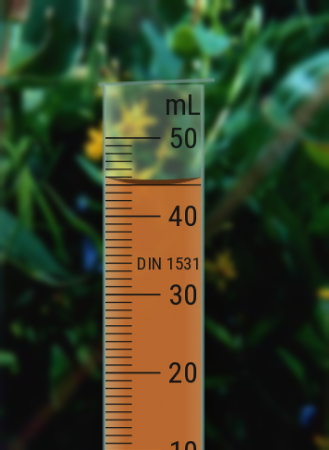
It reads **44** mL
